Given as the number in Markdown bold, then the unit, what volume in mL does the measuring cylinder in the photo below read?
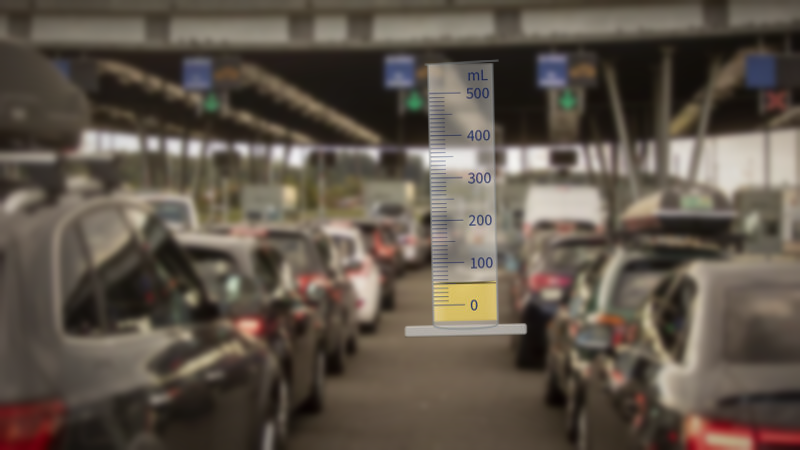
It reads **50** mL
